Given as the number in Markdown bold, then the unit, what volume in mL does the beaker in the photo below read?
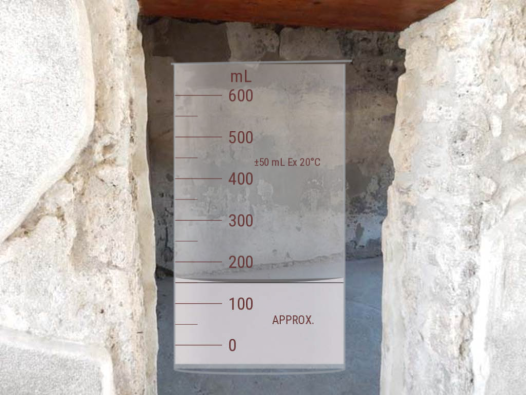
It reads **150** mL
